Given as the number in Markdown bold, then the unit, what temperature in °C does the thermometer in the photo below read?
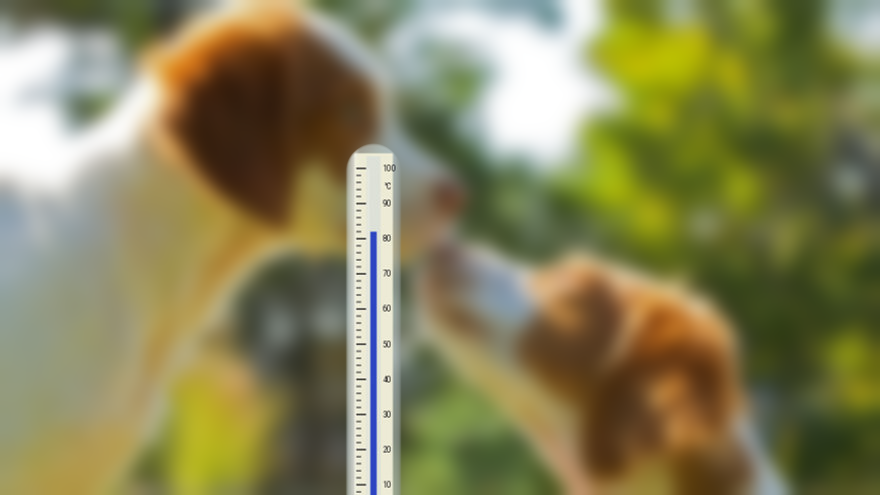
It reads **82** °C
